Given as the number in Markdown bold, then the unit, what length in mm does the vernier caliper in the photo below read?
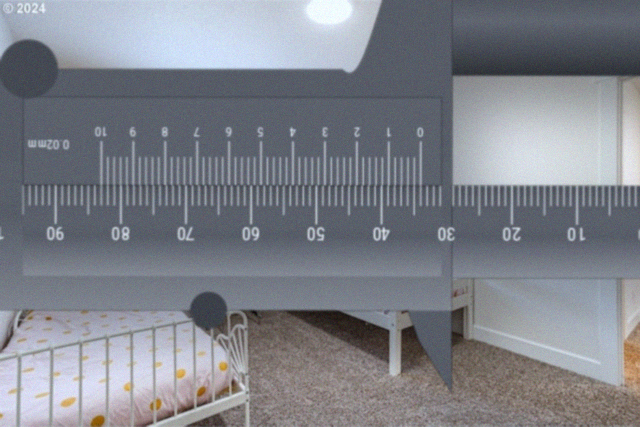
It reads **34.0** mm
